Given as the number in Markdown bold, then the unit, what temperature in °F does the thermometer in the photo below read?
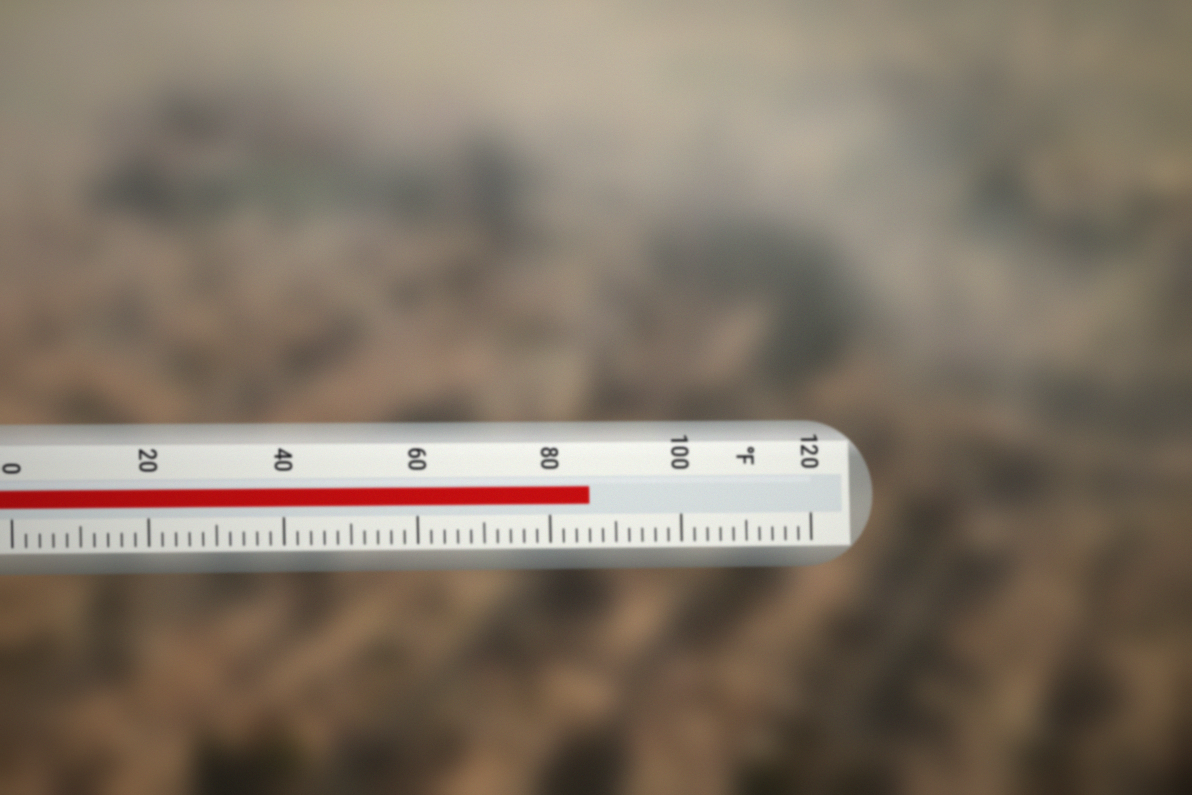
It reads **86** °F
